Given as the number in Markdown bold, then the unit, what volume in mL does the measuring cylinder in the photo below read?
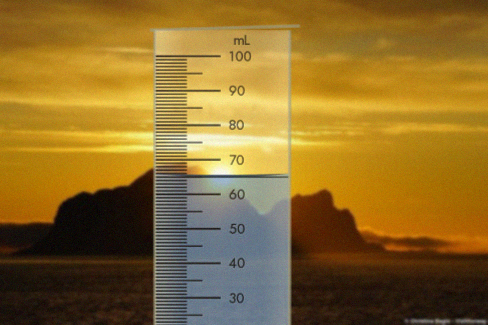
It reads **65** mL
